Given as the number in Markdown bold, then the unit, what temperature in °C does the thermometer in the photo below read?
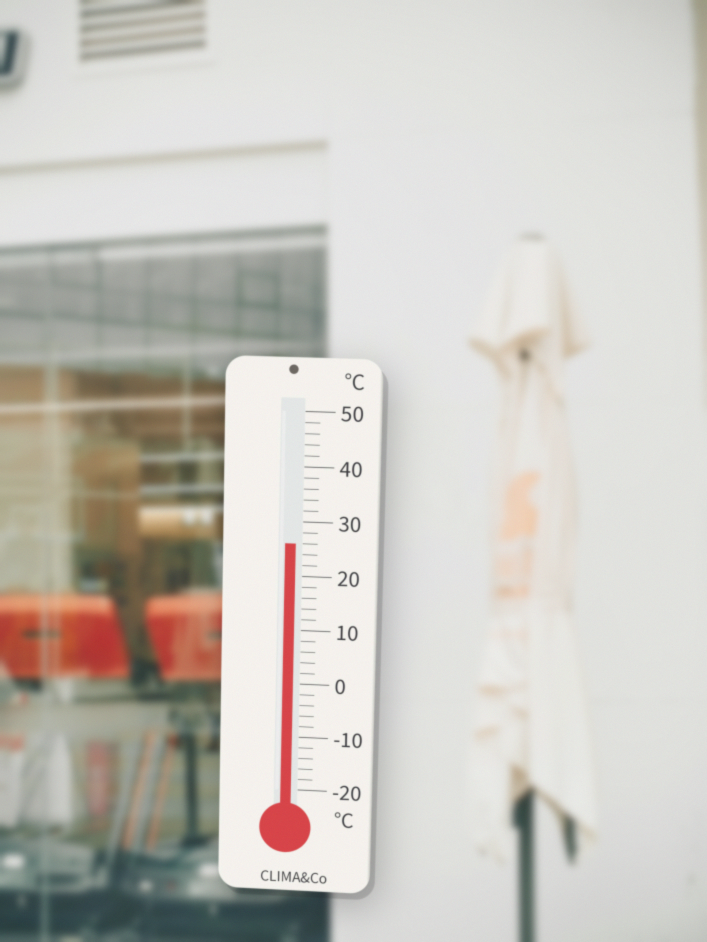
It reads **26** °C
